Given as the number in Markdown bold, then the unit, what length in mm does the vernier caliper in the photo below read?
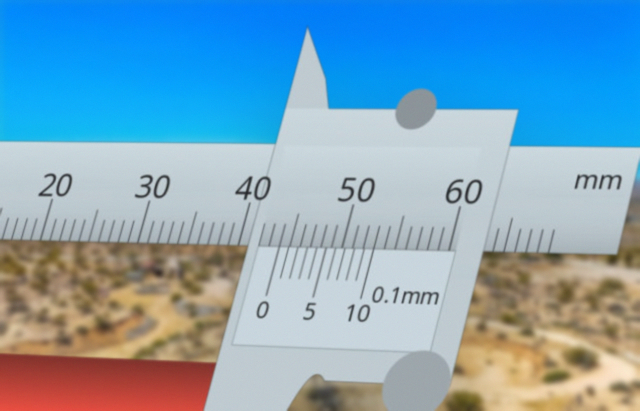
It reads **44.0** mm
